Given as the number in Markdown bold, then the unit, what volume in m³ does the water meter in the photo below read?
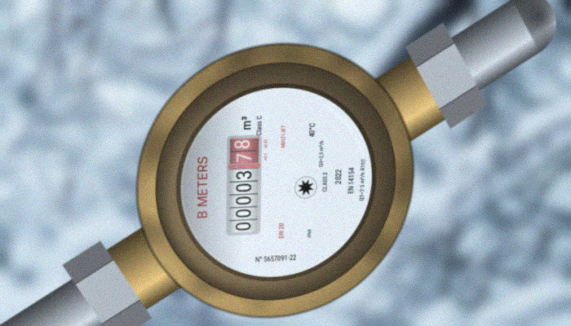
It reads **3.78** m³
